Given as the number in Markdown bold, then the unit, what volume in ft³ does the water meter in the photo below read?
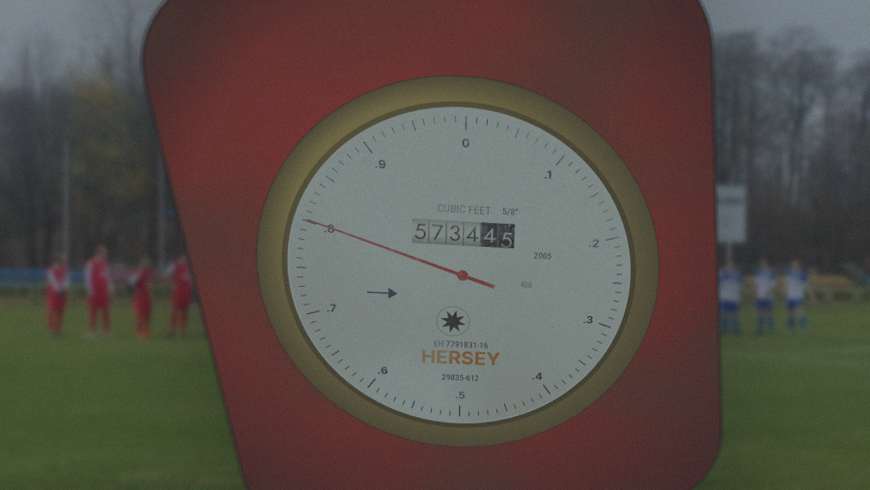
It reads **573444.80** ft³
